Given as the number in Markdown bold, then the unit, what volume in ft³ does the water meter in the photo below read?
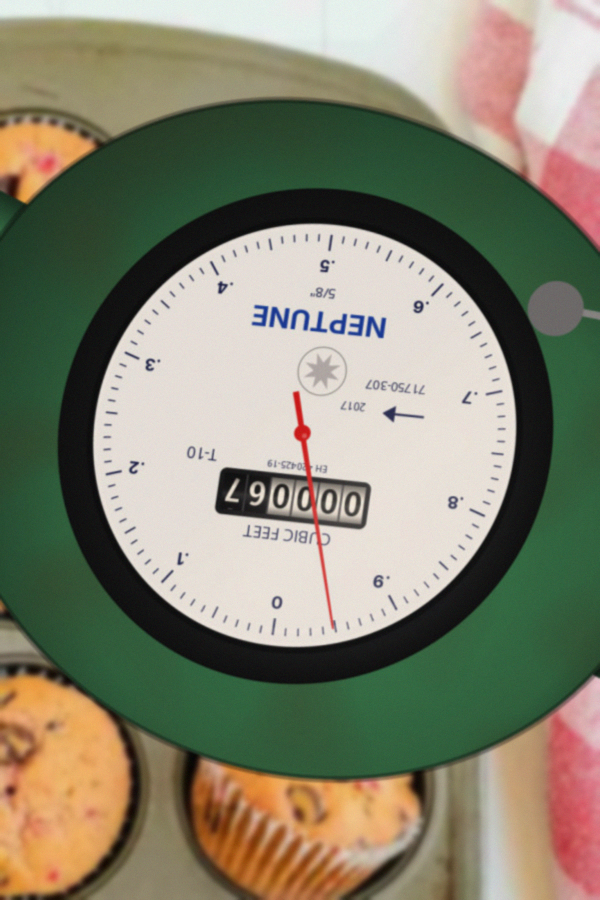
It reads **66.95** ft³
